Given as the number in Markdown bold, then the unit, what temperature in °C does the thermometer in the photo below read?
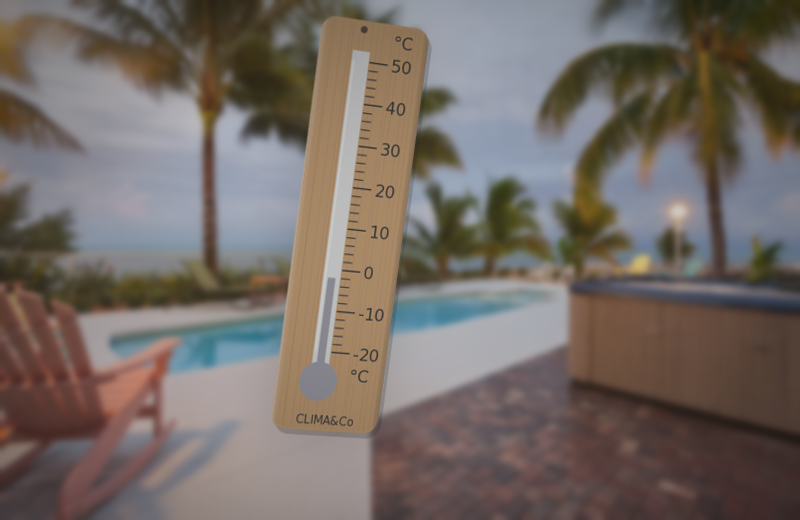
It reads **-2** °C
